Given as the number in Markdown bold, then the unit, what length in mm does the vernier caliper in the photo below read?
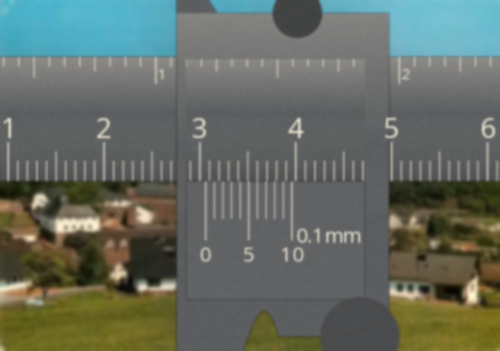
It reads **30.6** mm
